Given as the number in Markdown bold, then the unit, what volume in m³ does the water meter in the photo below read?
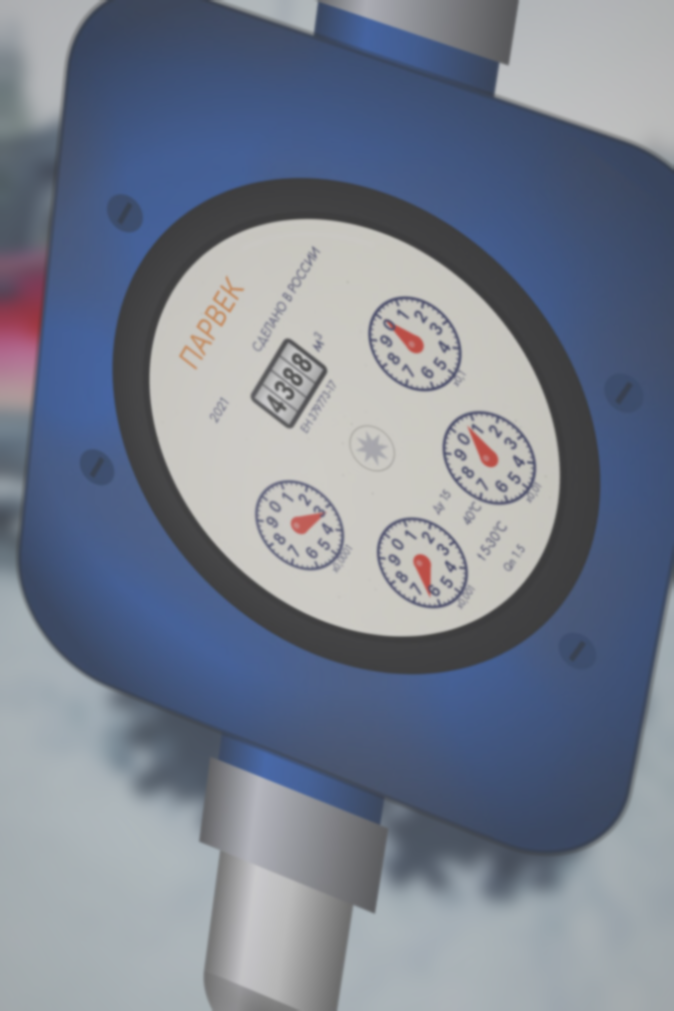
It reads **4388.0063** m³
